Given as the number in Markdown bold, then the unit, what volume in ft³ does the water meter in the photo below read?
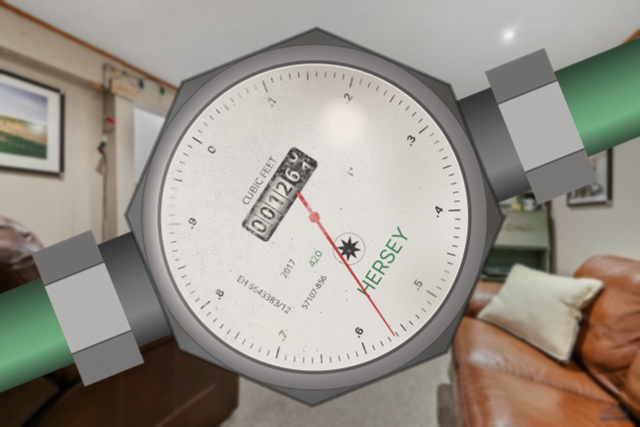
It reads **1260.56** ft³
